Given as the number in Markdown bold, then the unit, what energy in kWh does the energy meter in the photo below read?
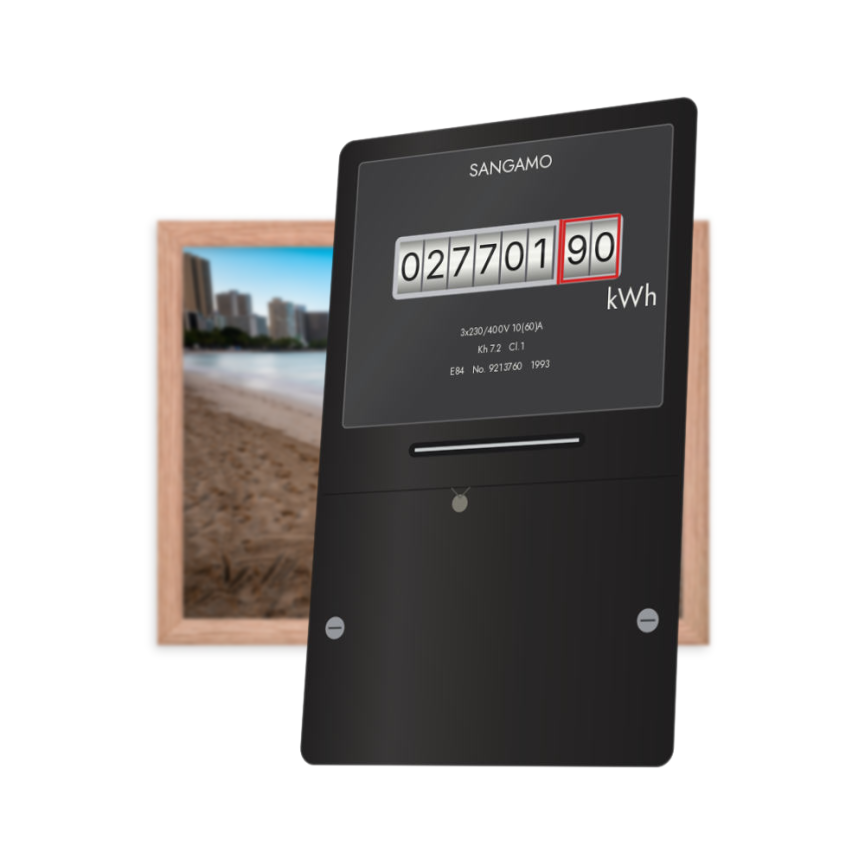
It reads **27701.90** kWh
